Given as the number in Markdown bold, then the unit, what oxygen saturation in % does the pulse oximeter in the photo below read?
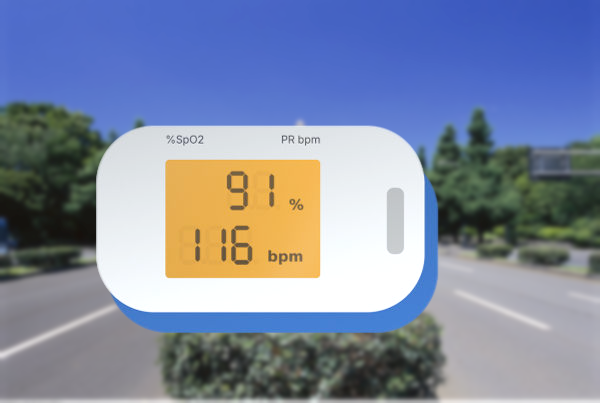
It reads **91** %
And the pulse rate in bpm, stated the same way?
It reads **116** bpm
